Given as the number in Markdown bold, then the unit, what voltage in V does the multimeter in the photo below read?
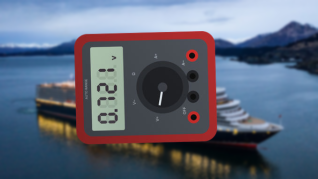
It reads **0.721** V
